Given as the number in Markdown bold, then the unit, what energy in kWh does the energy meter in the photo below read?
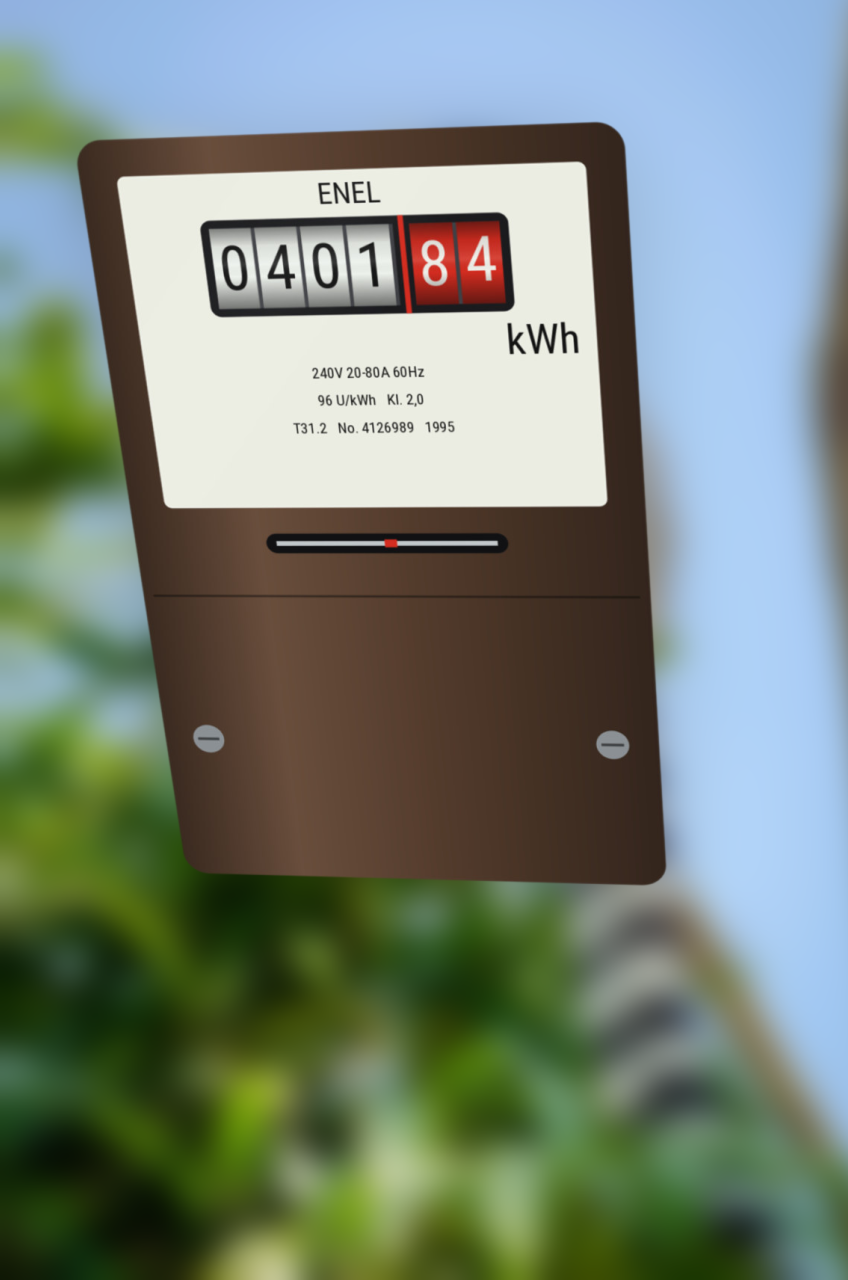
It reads **401.84** kWh
